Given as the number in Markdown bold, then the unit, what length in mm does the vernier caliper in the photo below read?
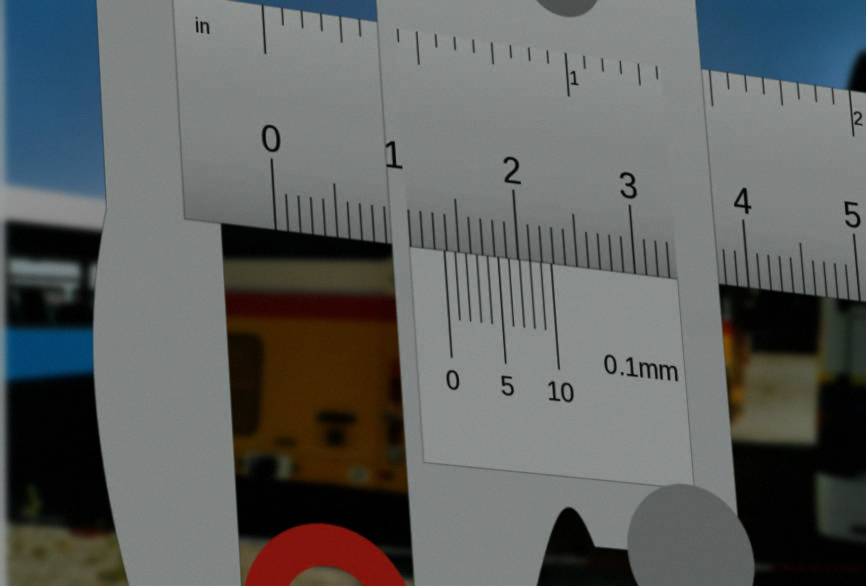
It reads **13.8** mm
